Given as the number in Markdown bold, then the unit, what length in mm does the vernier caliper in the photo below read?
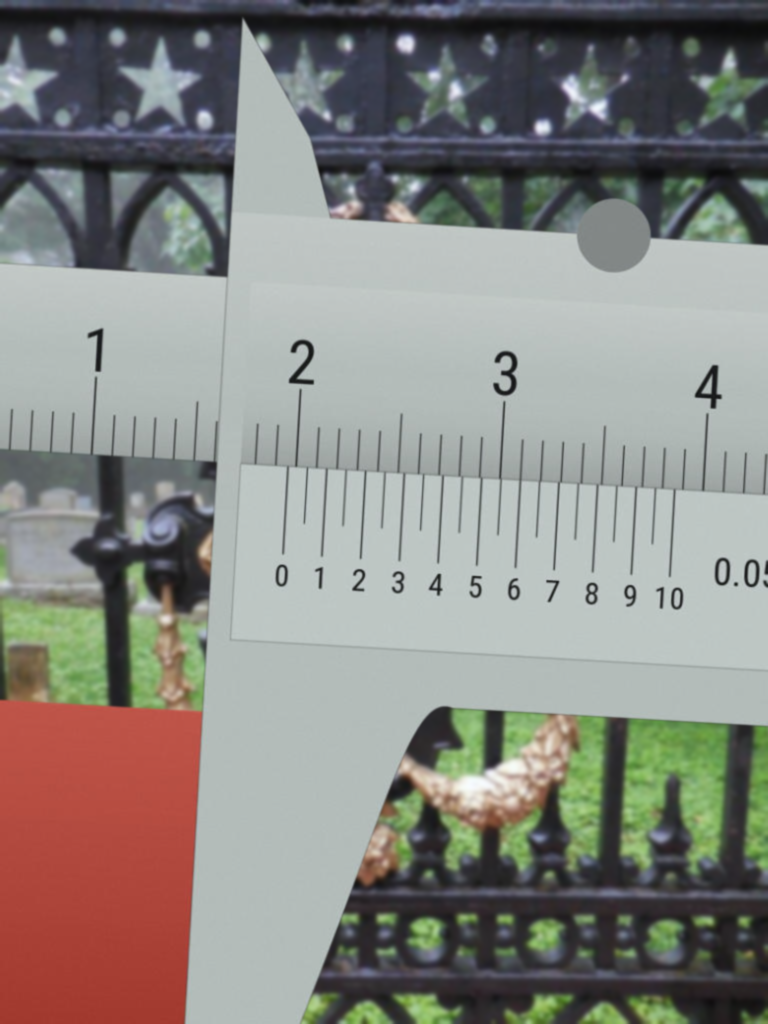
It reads **19.6** mm
